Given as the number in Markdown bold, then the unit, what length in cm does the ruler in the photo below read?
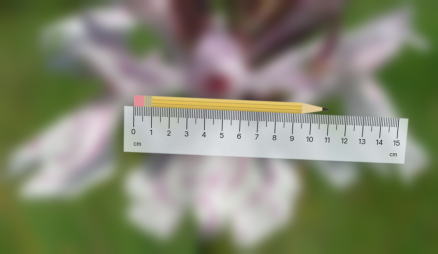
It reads **11** cm
